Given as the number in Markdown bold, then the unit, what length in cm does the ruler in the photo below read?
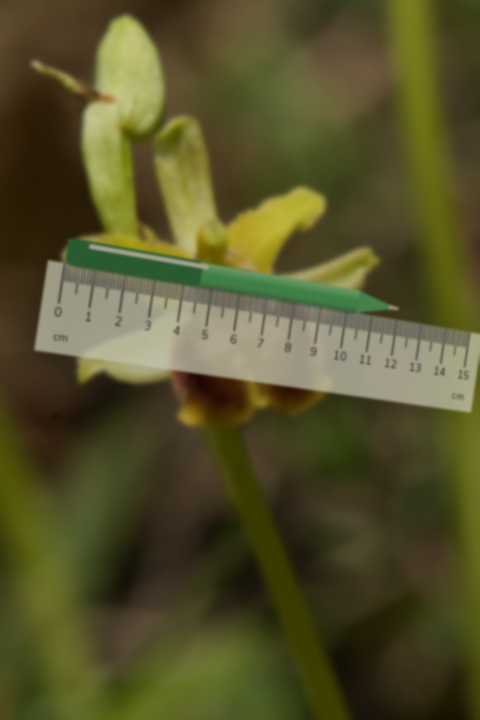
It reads **12** cm
